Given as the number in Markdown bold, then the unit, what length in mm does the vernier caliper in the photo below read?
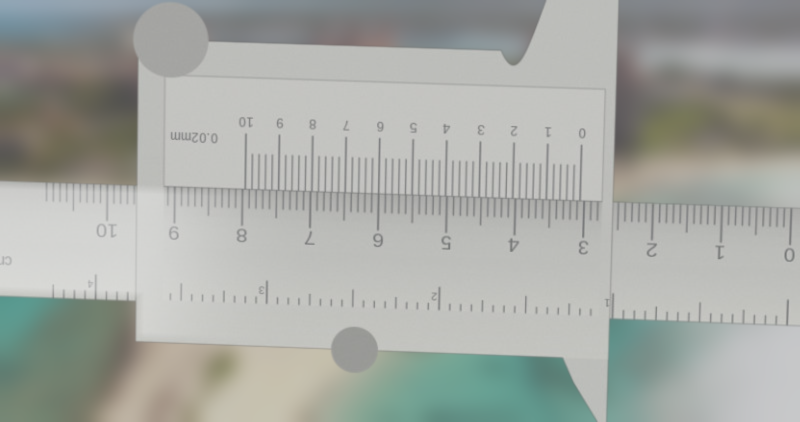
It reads **30.6** mm
